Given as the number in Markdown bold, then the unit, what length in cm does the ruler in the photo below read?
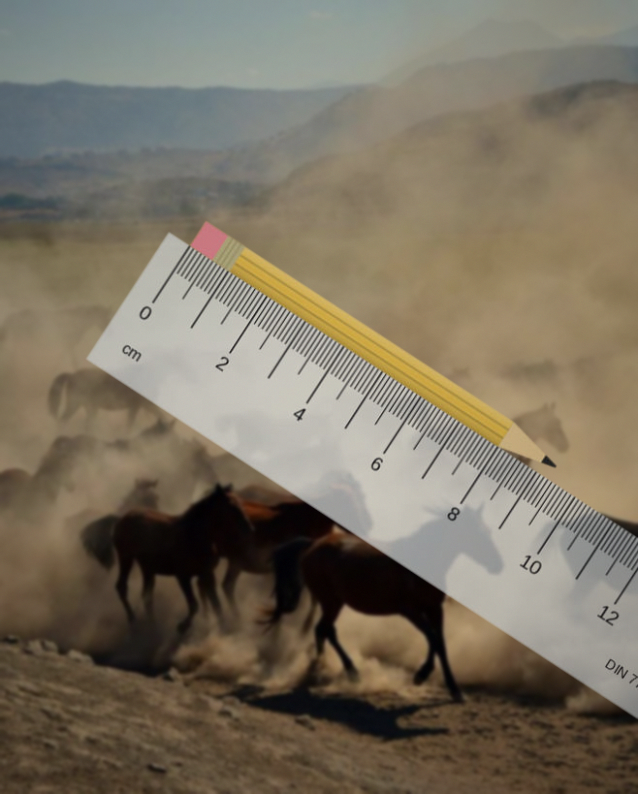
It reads **9.3** cm
